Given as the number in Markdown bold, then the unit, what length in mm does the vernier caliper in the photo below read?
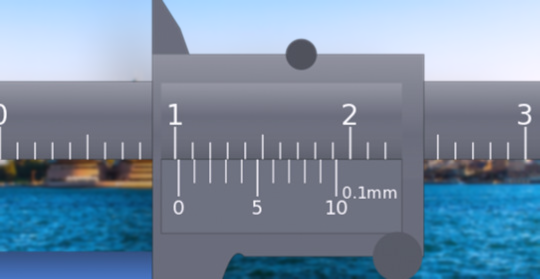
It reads **10.2** mm
